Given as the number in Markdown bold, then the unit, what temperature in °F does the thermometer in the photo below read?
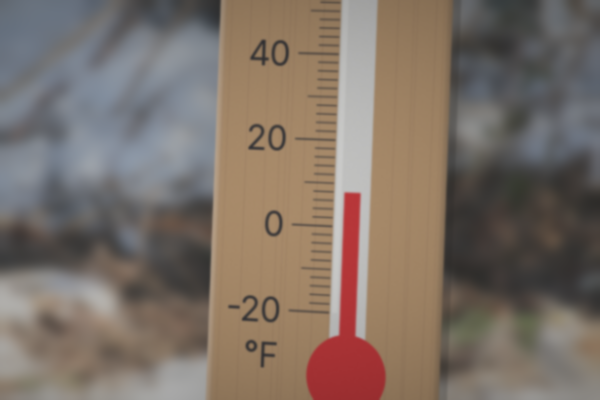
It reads **8** °F
